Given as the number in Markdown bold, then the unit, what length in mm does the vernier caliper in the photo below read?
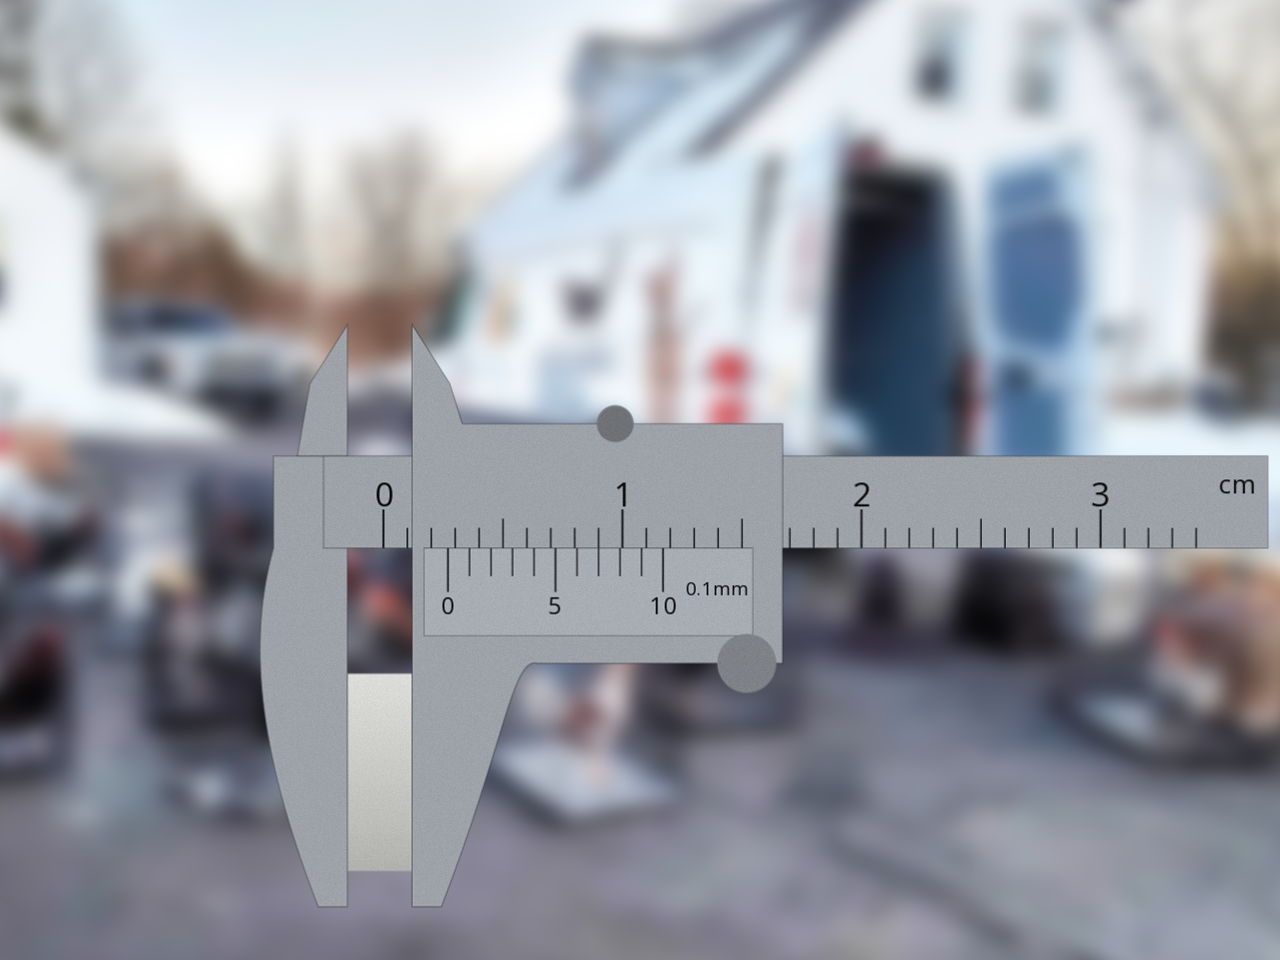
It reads **2.7** mm
